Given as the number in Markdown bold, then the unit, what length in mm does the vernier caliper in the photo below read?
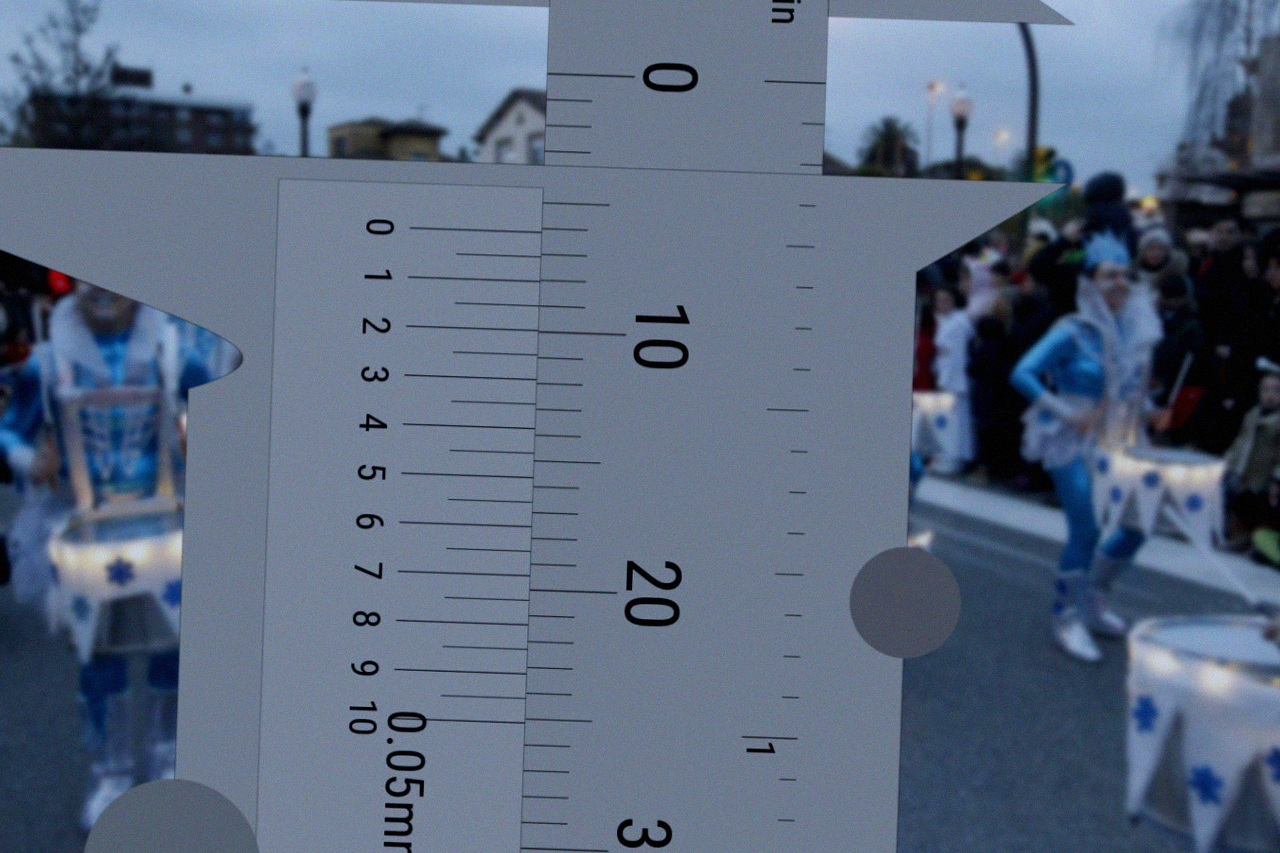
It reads **6.15** mm
